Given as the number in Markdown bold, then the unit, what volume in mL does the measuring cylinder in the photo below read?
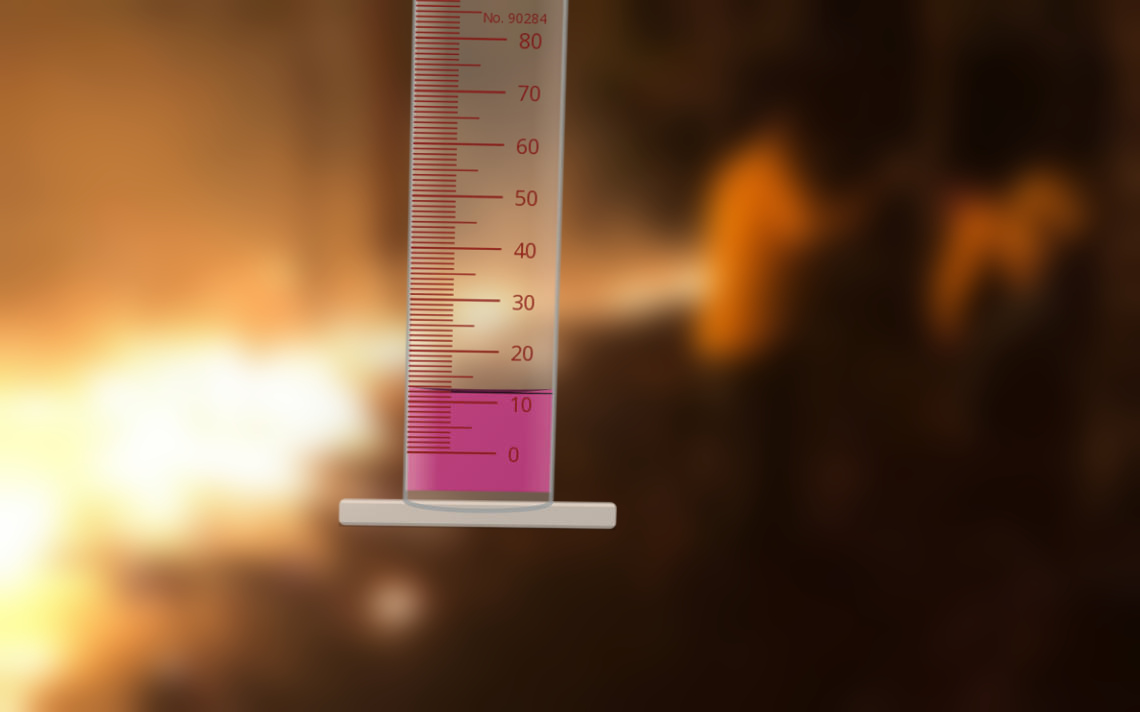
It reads **12** mL
